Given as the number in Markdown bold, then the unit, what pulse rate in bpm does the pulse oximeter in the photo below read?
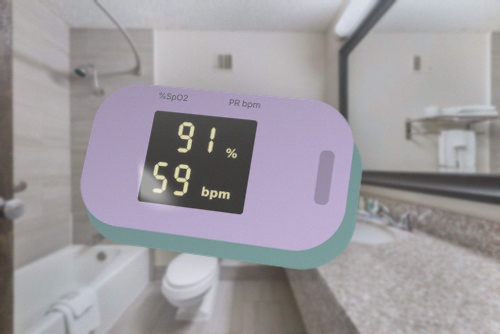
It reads **59** bpm
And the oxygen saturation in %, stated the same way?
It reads **91** %
